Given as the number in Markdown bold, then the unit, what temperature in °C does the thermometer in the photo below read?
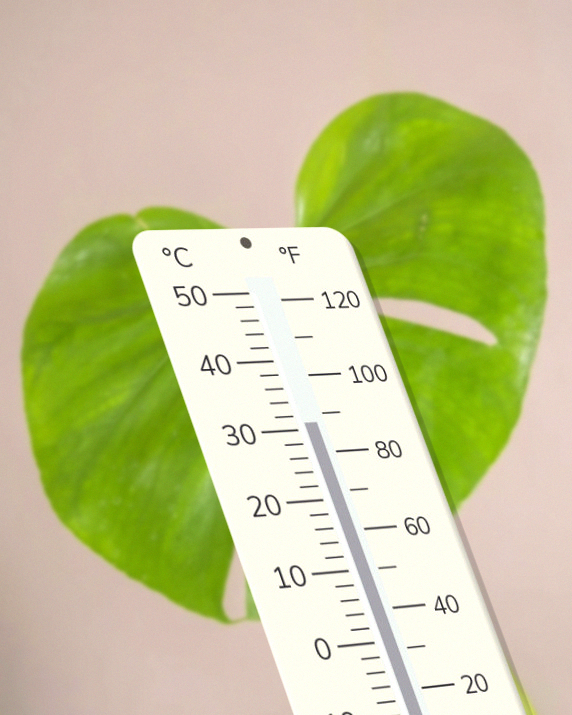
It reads **31** °C
